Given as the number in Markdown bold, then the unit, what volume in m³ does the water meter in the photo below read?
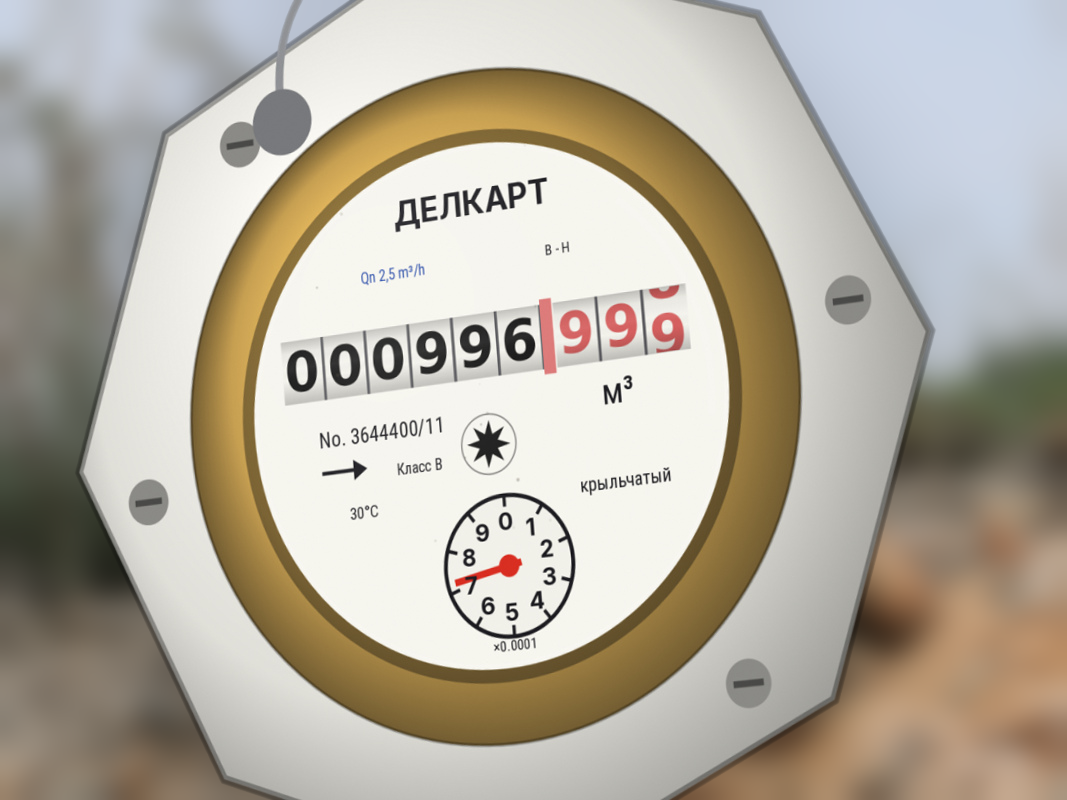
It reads **996.9987** m³
